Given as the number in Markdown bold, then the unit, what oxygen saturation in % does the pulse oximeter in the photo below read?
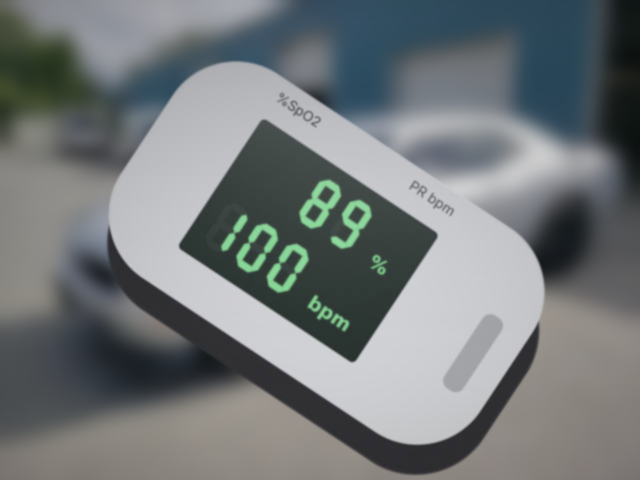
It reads **89** %
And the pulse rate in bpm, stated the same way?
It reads **100** bpm
